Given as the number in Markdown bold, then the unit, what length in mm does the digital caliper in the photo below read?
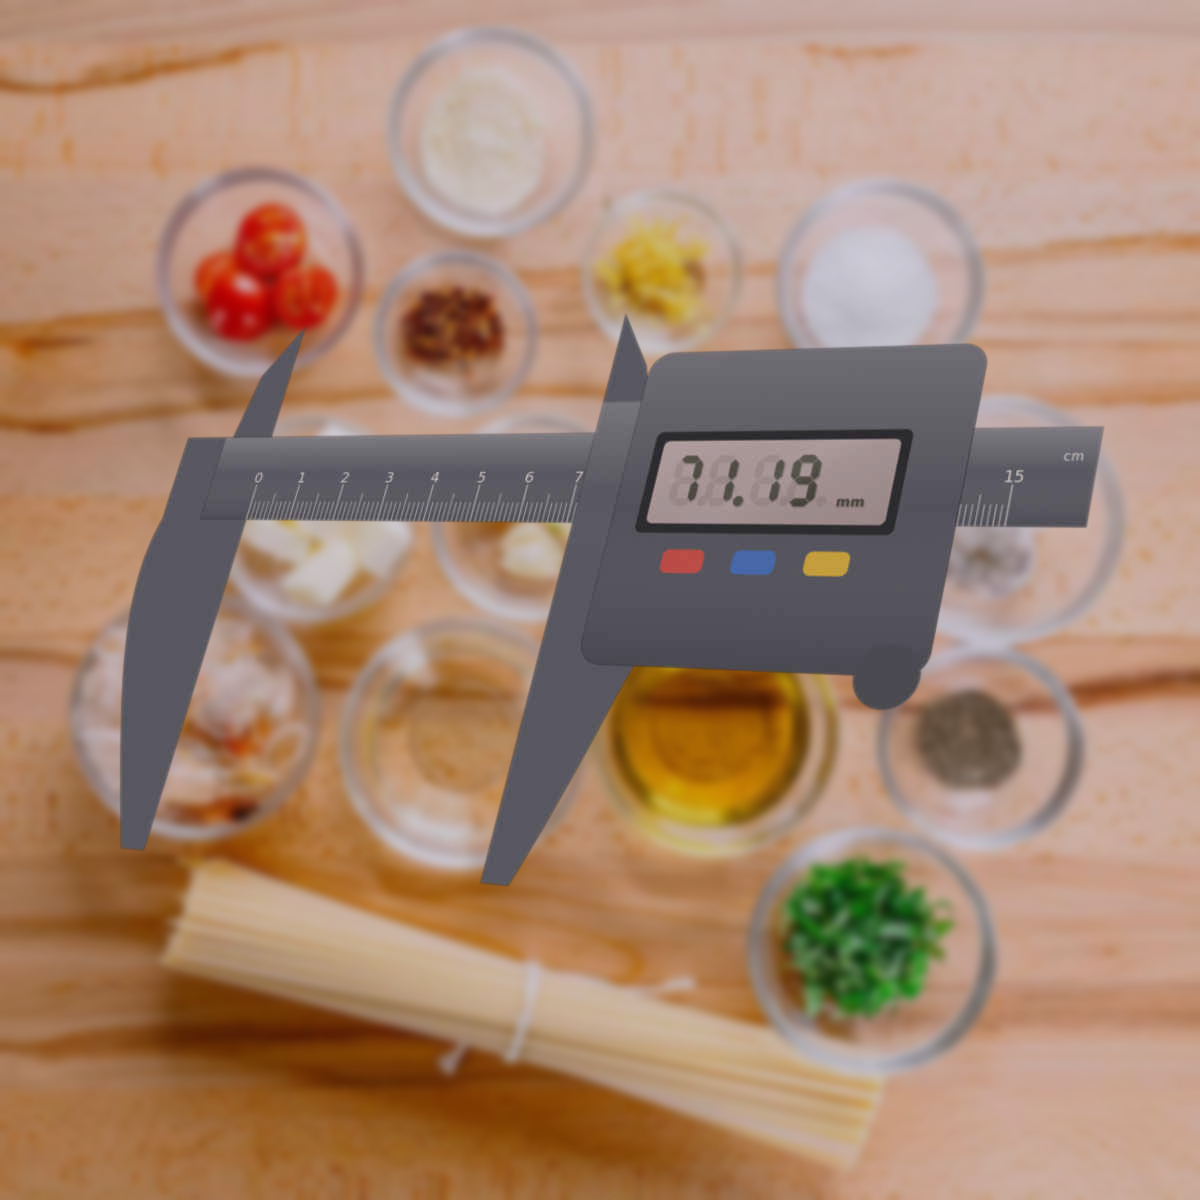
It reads **71.19** mm
